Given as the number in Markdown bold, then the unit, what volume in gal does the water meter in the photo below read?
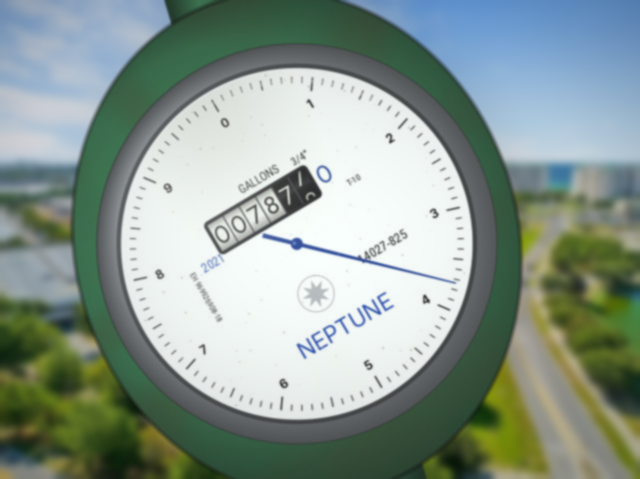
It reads **78773.7** gal
